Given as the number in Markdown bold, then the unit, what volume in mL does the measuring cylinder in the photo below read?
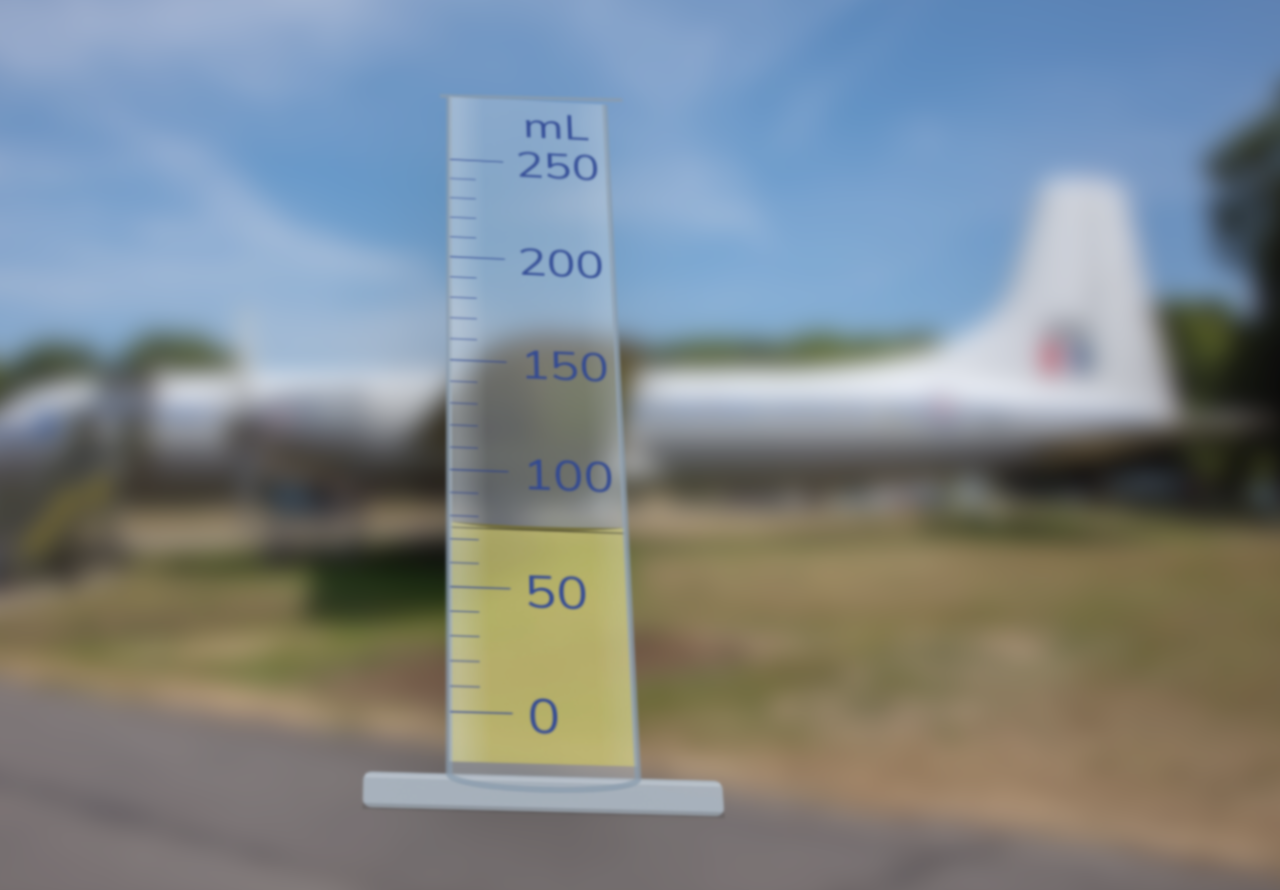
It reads **75** mL
